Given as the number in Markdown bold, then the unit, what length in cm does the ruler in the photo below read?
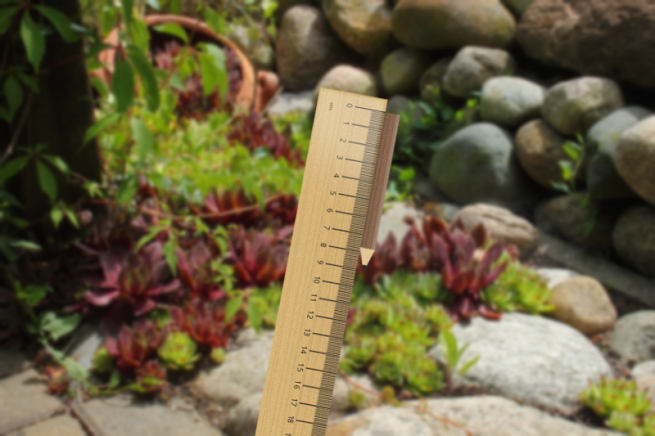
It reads **9** cm
